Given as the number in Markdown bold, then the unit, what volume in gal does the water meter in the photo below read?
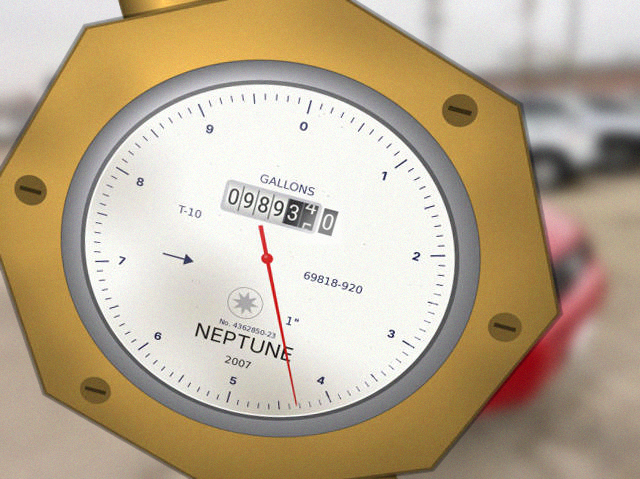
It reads **989344.3** gal
